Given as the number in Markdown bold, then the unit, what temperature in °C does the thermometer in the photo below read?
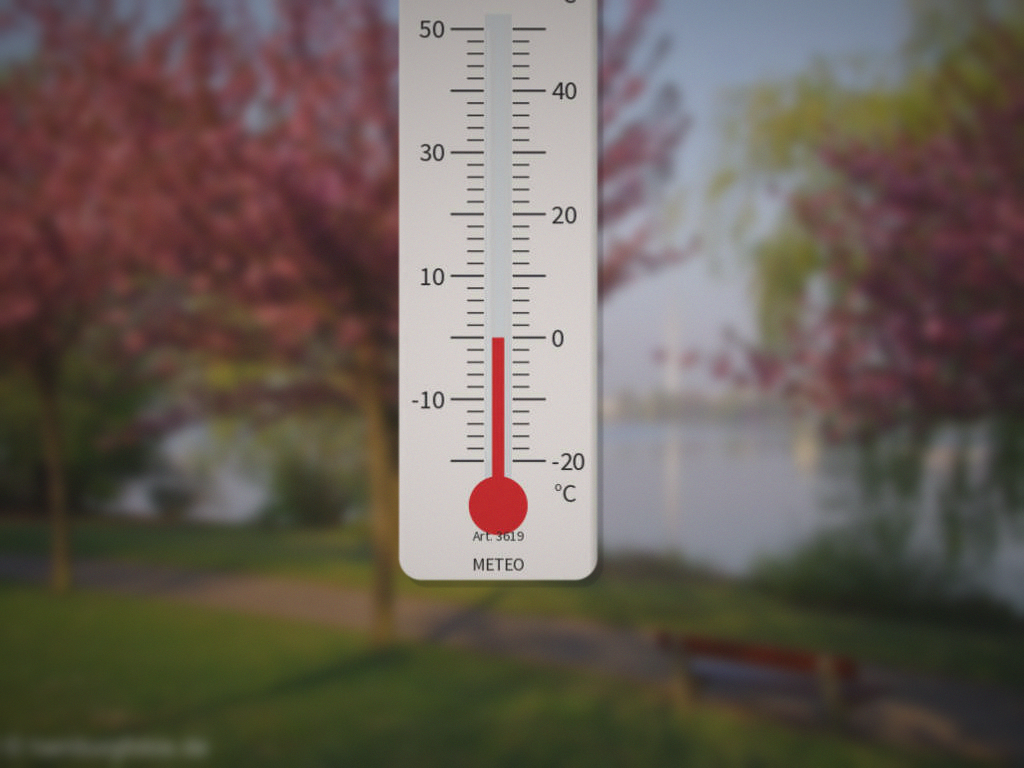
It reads **0** °C
